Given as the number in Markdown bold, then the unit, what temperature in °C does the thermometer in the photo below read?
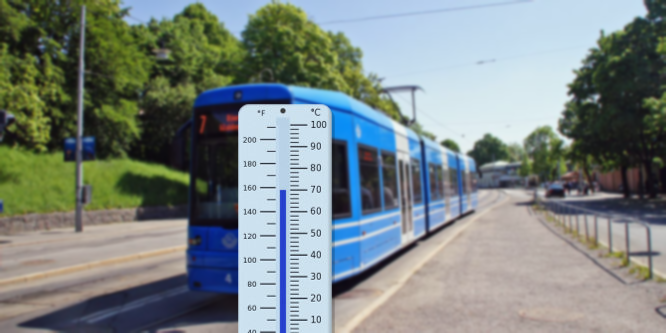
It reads **70** °C
